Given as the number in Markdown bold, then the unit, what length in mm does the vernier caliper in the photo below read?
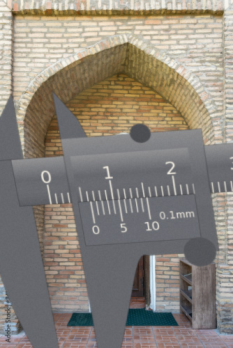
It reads **6.4** mm
